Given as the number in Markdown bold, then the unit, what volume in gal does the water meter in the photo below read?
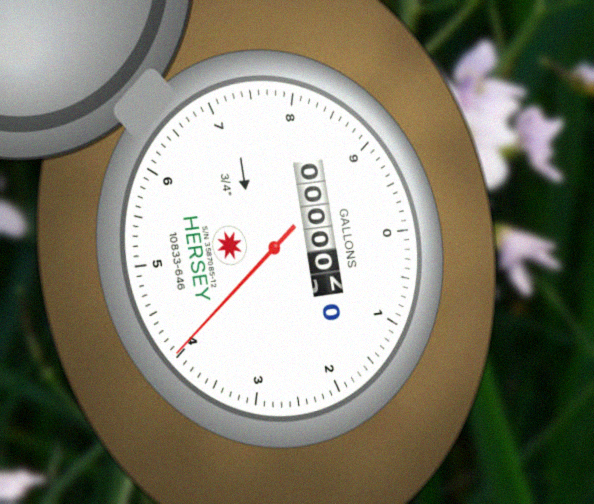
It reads **24.0** gal
